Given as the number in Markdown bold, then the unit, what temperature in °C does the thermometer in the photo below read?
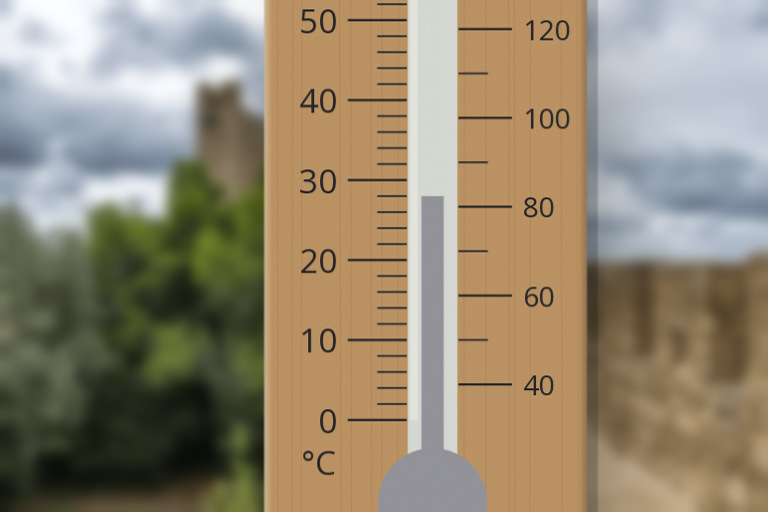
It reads **28** °C
